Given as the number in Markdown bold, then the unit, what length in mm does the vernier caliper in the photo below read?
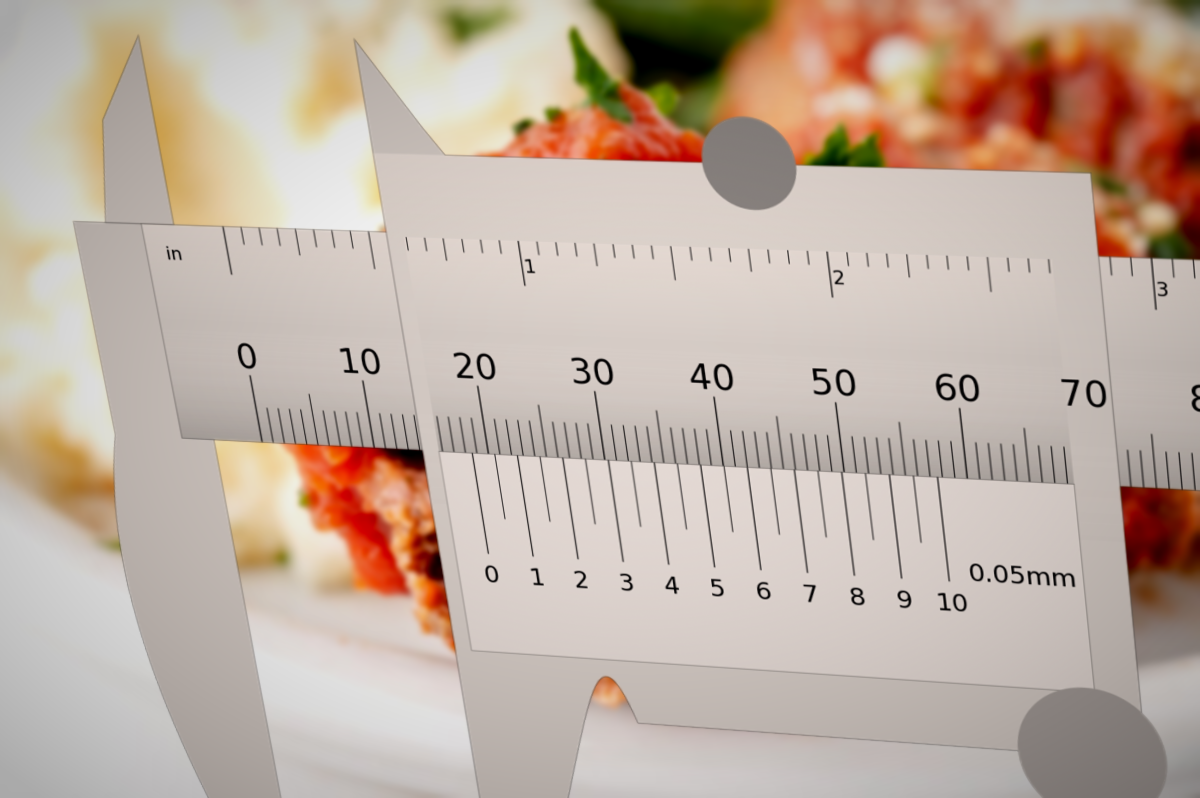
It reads **18.6** mm
